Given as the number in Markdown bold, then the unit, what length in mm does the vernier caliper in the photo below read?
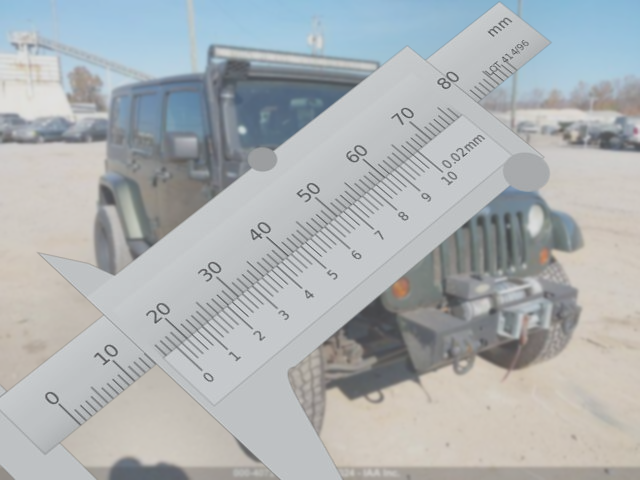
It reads **18.0** mm
